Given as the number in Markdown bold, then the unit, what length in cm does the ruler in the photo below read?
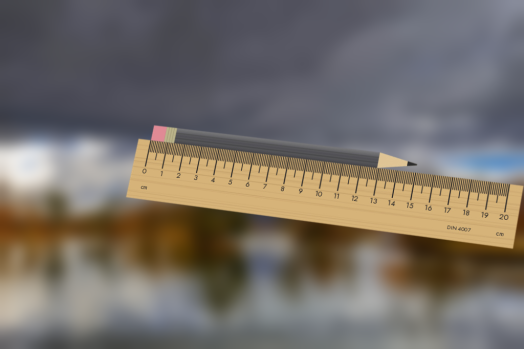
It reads **15** cm
